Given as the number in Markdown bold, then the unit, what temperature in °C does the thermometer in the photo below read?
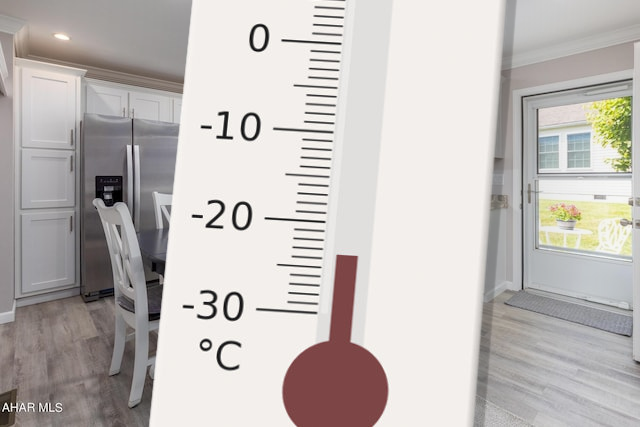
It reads **-23.5** °C
